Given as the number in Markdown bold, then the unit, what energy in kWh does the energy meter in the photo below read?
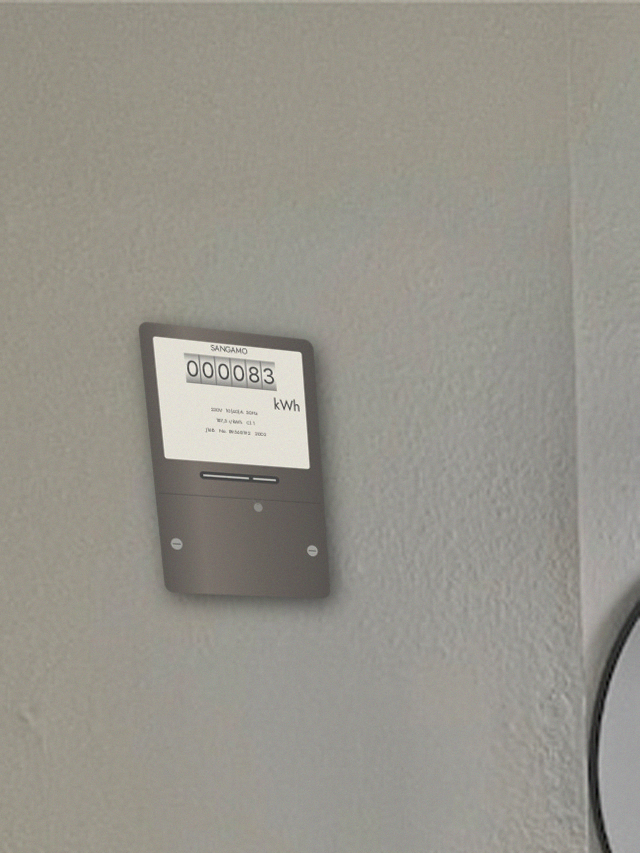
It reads **83** kWh
